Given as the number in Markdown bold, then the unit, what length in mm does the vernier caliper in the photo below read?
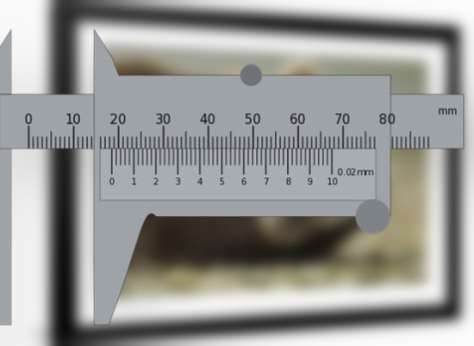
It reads **18.5** mm
